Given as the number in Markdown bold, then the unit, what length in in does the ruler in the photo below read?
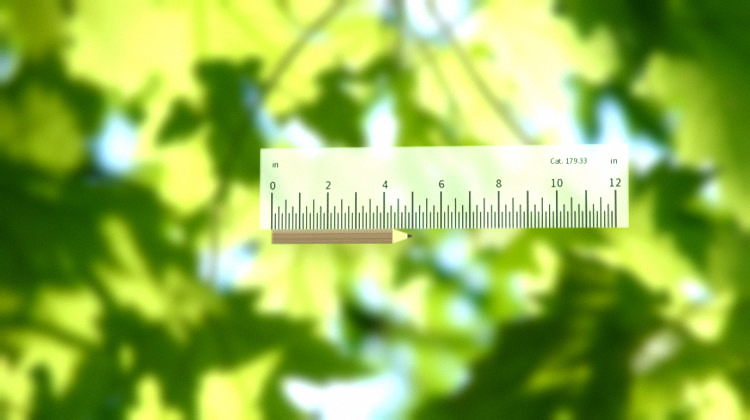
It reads **5** in
